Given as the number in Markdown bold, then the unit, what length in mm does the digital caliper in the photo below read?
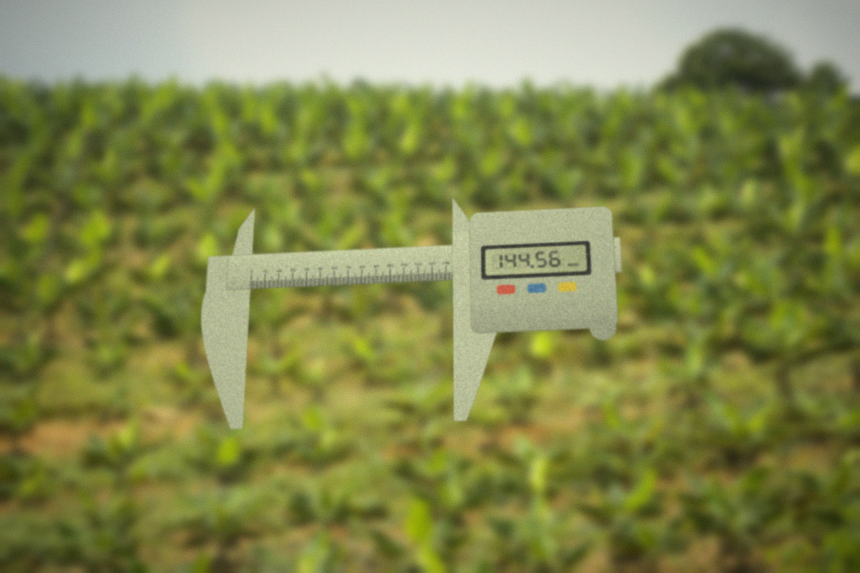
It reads **144.56** mm
